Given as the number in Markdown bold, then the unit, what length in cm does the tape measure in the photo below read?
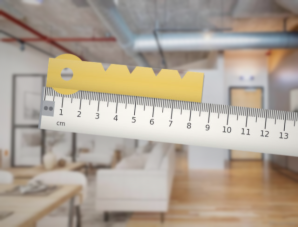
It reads **8.5** cm
